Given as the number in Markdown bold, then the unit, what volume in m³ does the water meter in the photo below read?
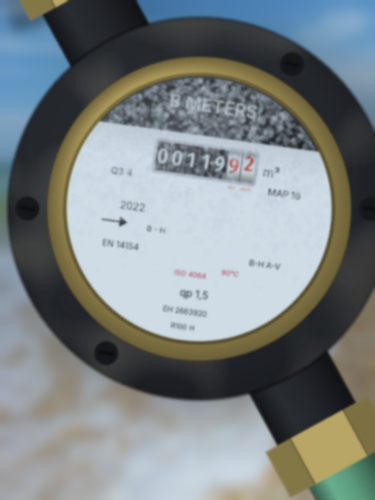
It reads **119.92** m³
